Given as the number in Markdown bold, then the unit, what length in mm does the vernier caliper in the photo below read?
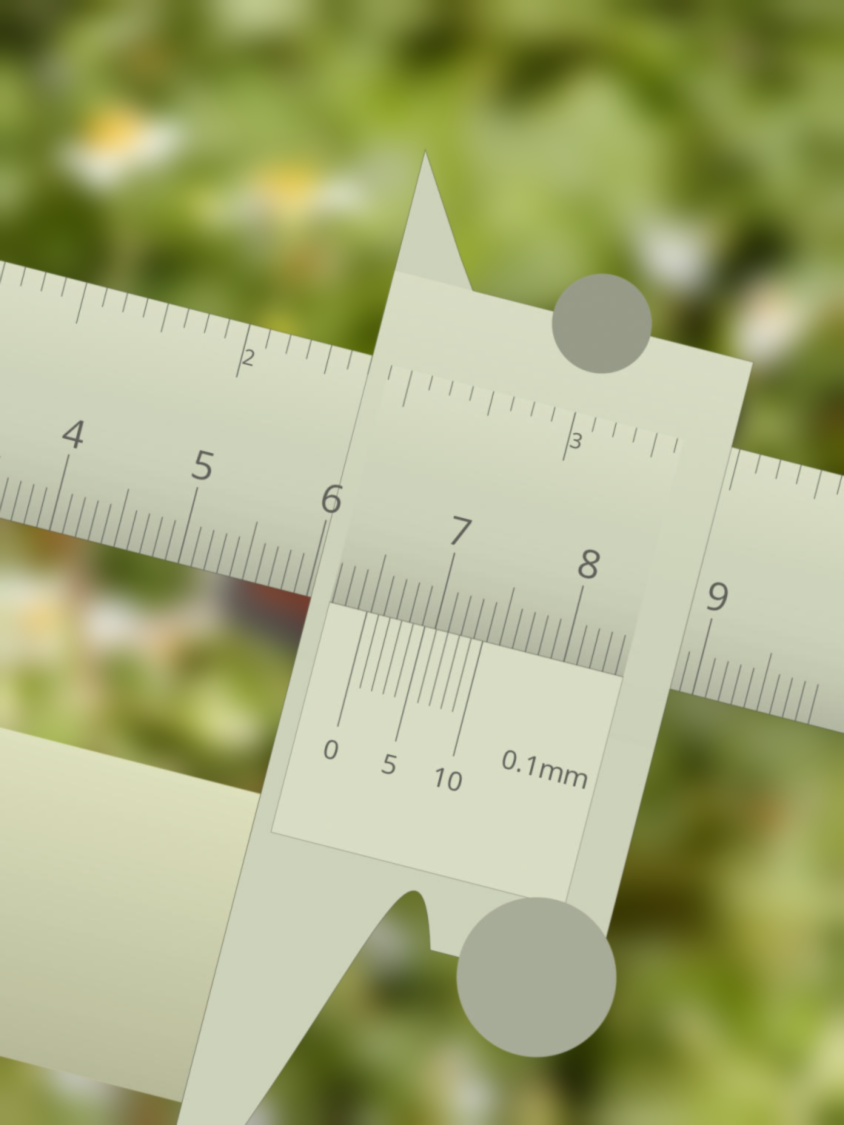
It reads **64.7** mm
